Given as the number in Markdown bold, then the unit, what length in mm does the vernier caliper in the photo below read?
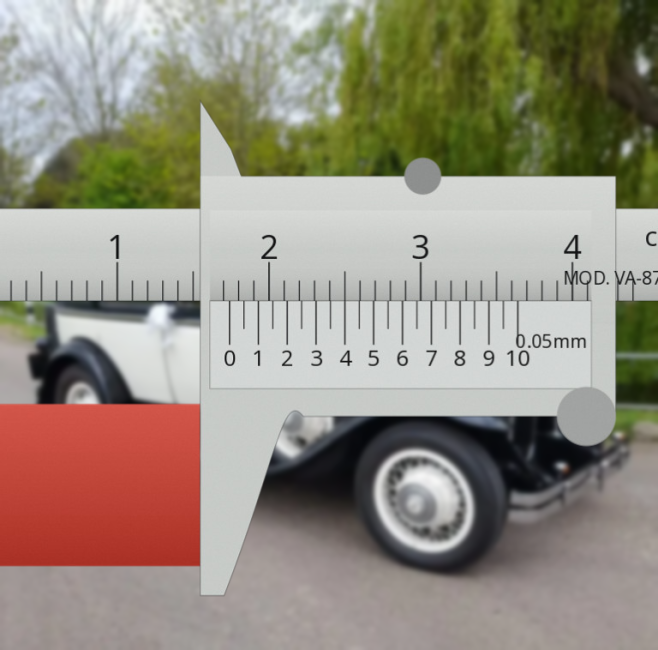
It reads **17.4** mm
